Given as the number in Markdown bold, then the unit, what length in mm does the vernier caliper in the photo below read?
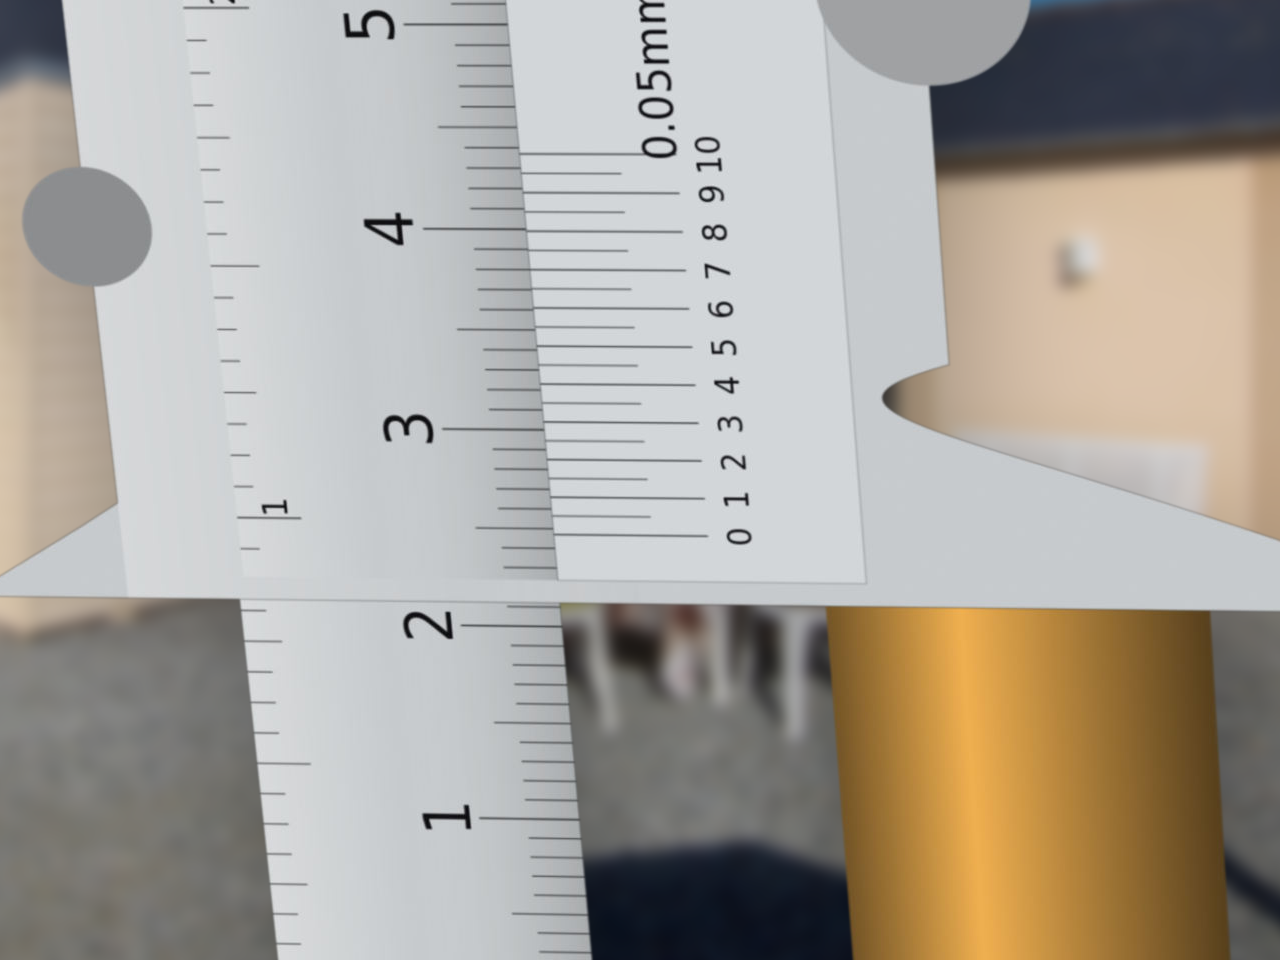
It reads **24.7** mm
